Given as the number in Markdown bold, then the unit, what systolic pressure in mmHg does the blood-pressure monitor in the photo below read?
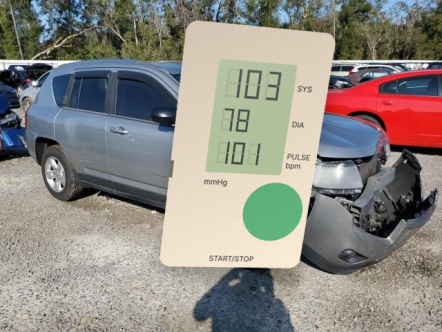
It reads **103** mmHg
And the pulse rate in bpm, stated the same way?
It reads **101** bpm
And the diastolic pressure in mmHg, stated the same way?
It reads **78** mmHg
